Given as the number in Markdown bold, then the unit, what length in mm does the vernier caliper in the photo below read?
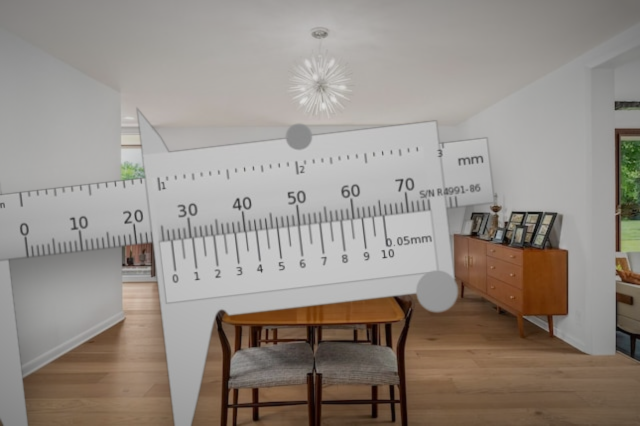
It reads **26.5** mm
